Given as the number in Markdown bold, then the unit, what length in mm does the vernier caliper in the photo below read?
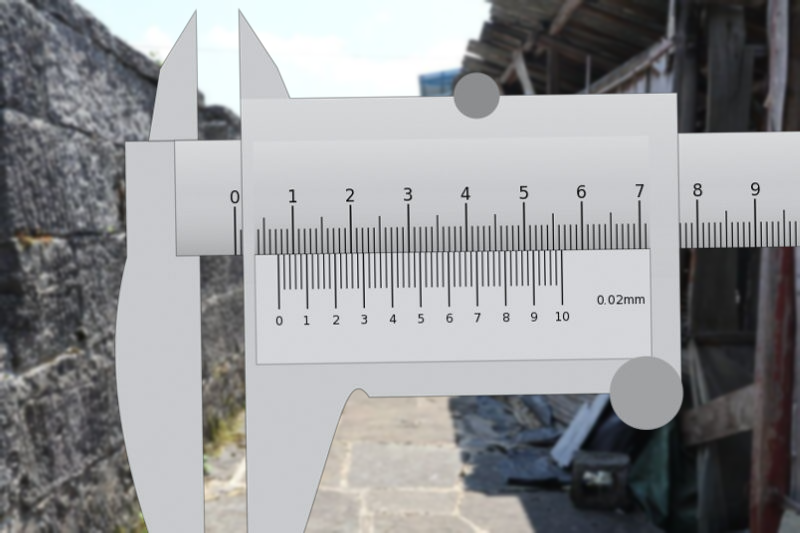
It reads **7.4** mm
